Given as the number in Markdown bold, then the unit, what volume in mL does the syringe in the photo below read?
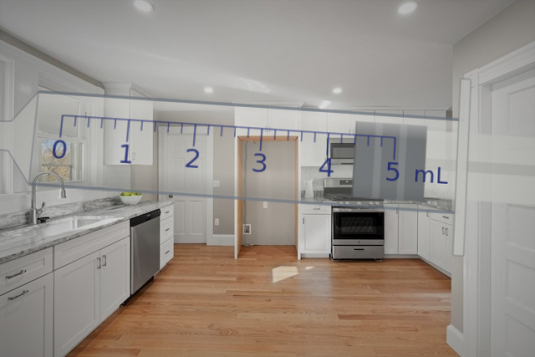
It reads **4.4** mL
